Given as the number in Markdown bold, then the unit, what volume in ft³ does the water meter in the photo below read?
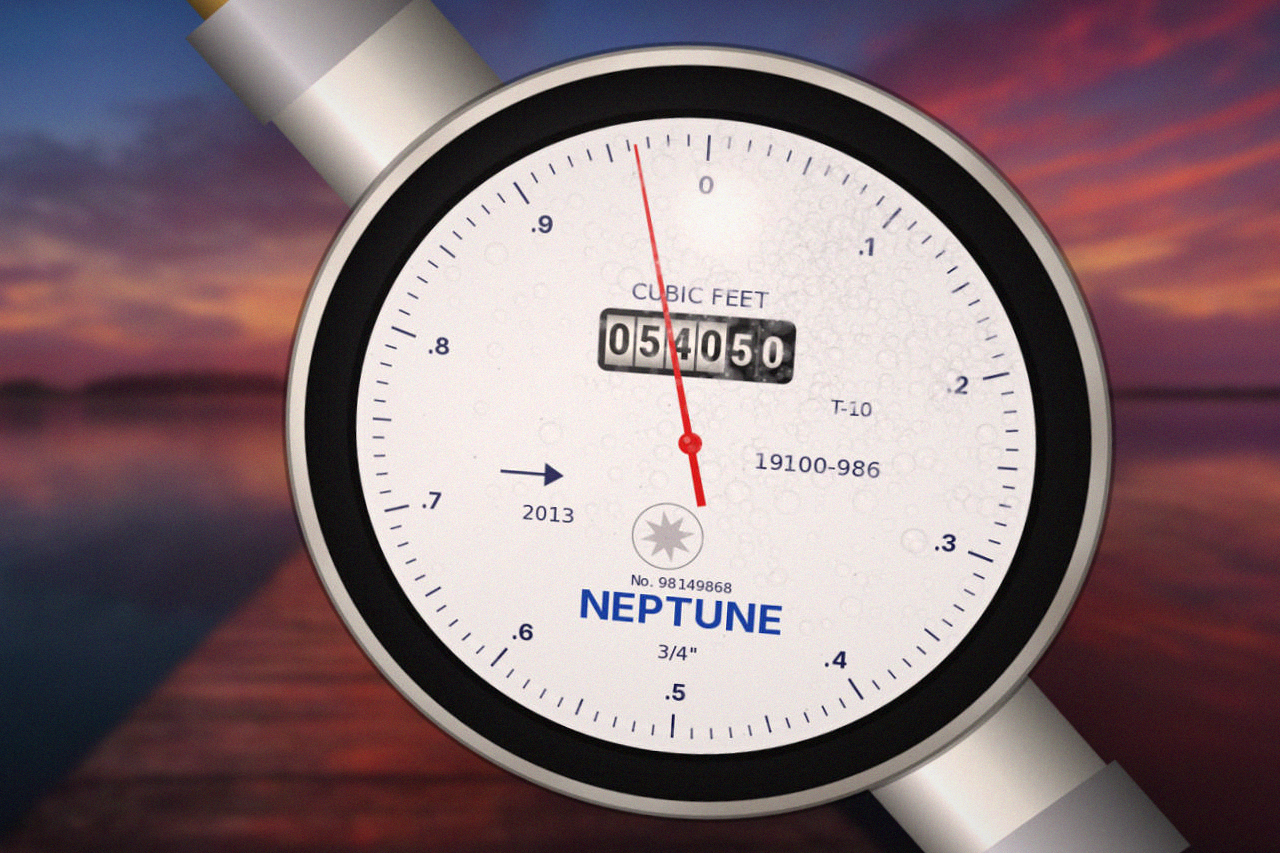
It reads **54049.96** ft³
